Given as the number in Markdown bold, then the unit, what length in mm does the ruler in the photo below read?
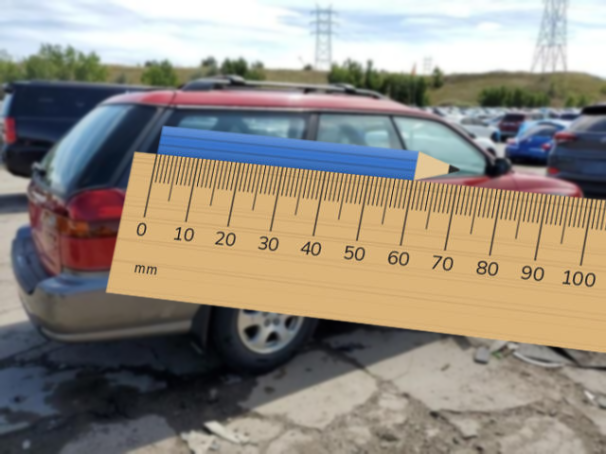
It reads **70** mm
